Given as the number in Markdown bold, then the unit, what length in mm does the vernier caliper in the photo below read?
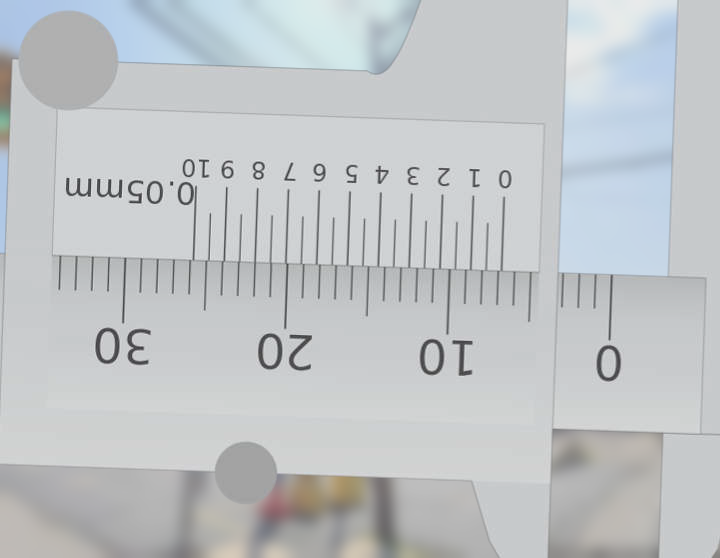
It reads **6.8** mm
